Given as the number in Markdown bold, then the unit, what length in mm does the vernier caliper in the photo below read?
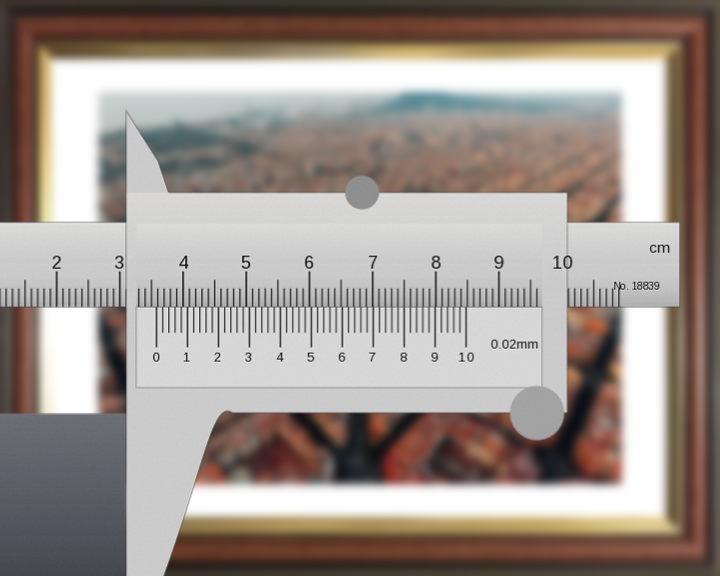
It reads **35.8** mm
